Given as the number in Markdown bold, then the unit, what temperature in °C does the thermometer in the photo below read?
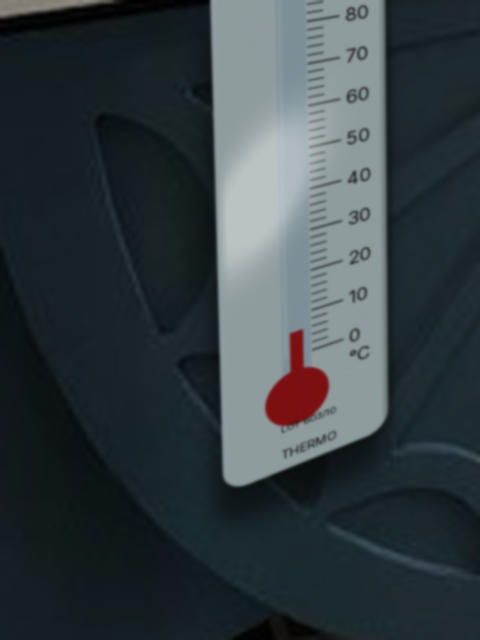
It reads **6** °C
